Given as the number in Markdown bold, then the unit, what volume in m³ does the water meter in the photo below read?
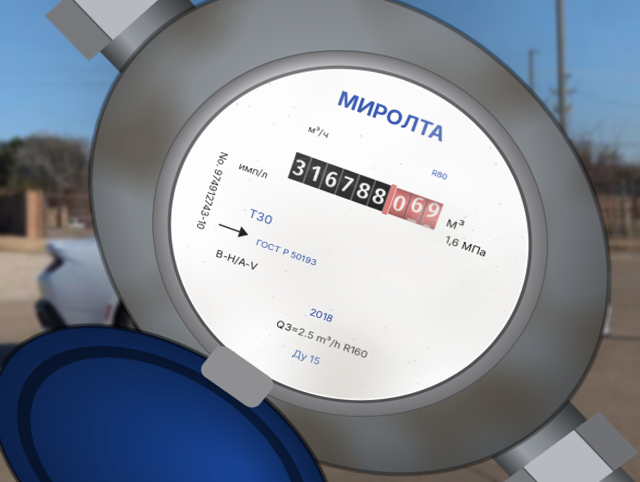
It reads **316788.069** m³
